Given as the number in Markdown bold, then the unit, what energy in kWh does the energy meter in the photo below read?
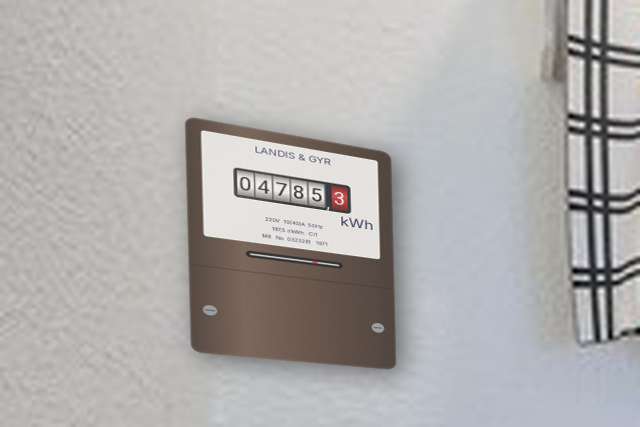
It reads **4785.3** kWh
